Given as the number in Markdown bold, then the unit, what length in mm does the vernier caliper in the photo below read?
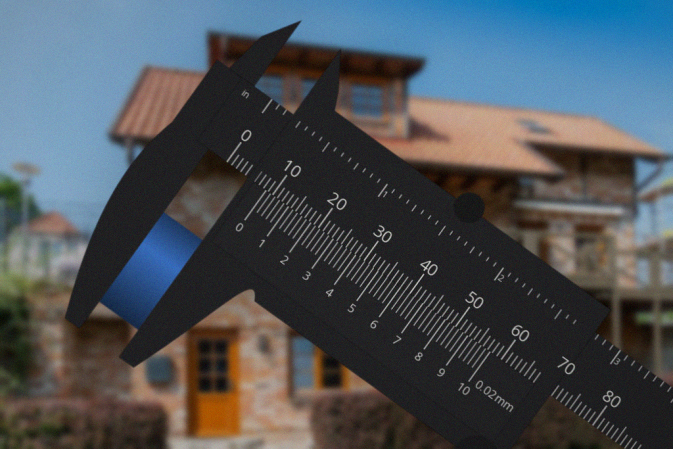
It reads **8.6** mm
